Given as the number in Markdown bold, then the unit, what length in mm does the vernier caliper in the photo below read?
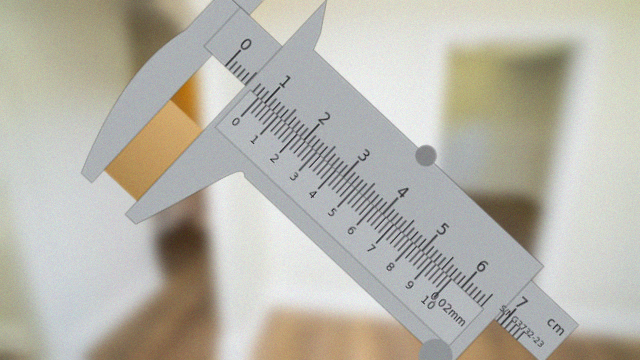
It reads **8.5** mm
